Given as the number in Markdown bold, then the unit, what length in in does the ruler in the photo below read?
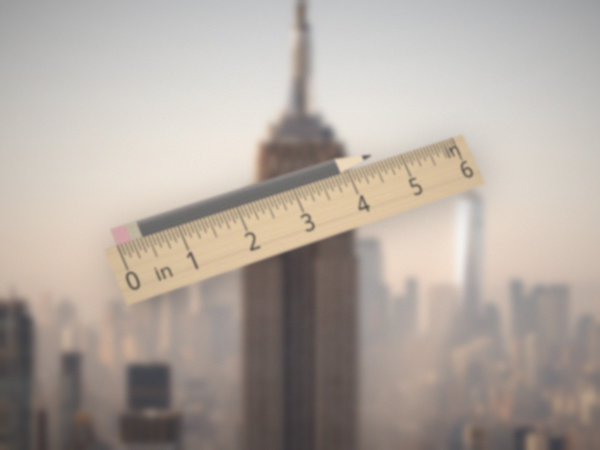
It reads **4.5** in
